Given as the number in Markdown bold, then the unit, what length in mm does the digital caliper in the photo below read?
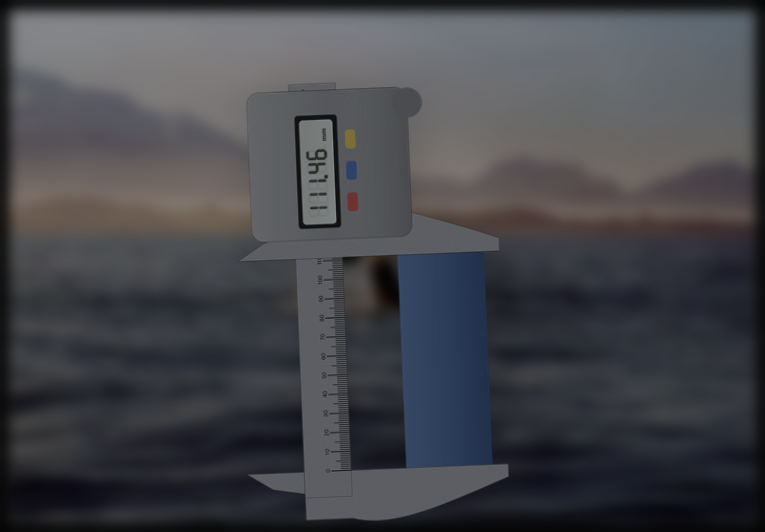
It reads **111.46** mm
